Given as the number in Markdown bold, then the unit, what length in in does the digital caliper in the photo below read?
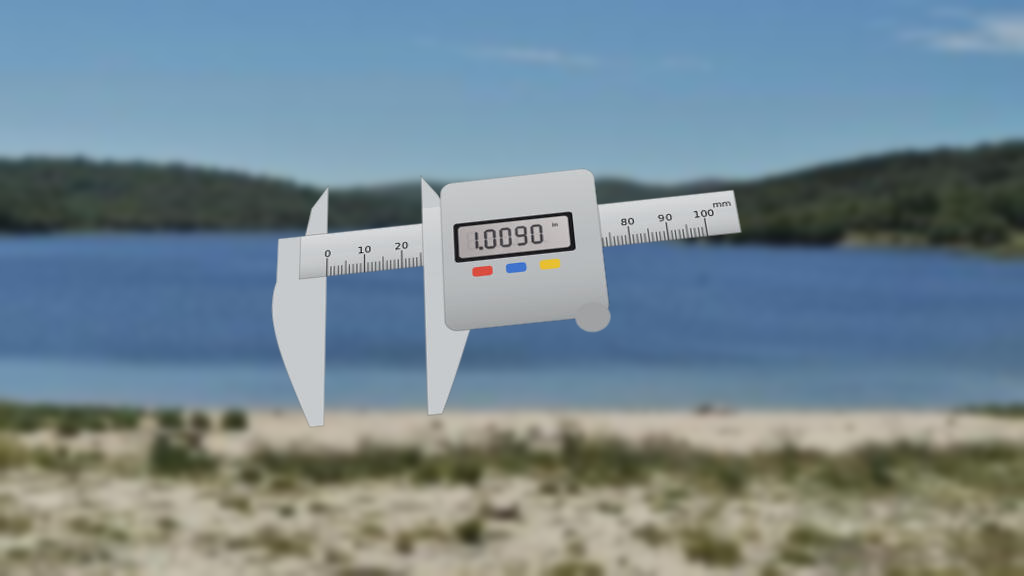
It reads **1.0090** in
